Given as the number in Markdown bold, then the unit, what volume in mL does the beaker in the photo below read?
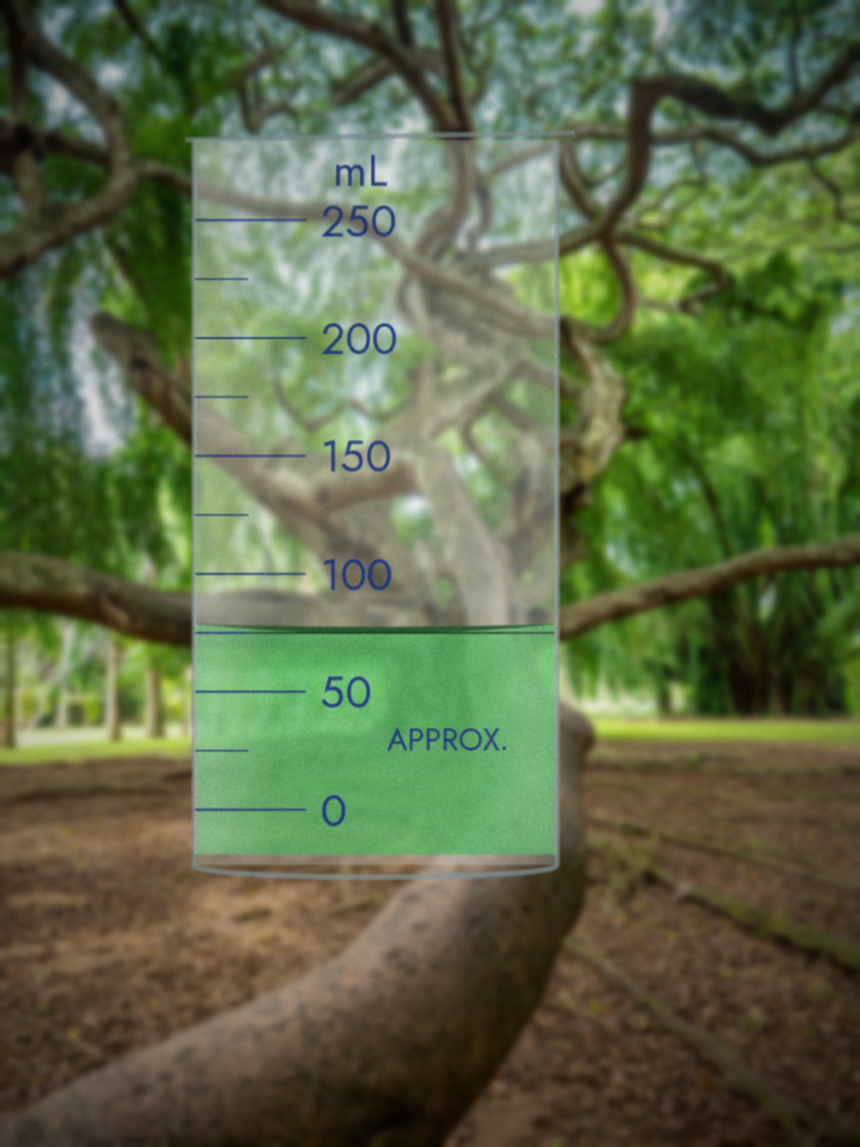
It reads **75** mL
